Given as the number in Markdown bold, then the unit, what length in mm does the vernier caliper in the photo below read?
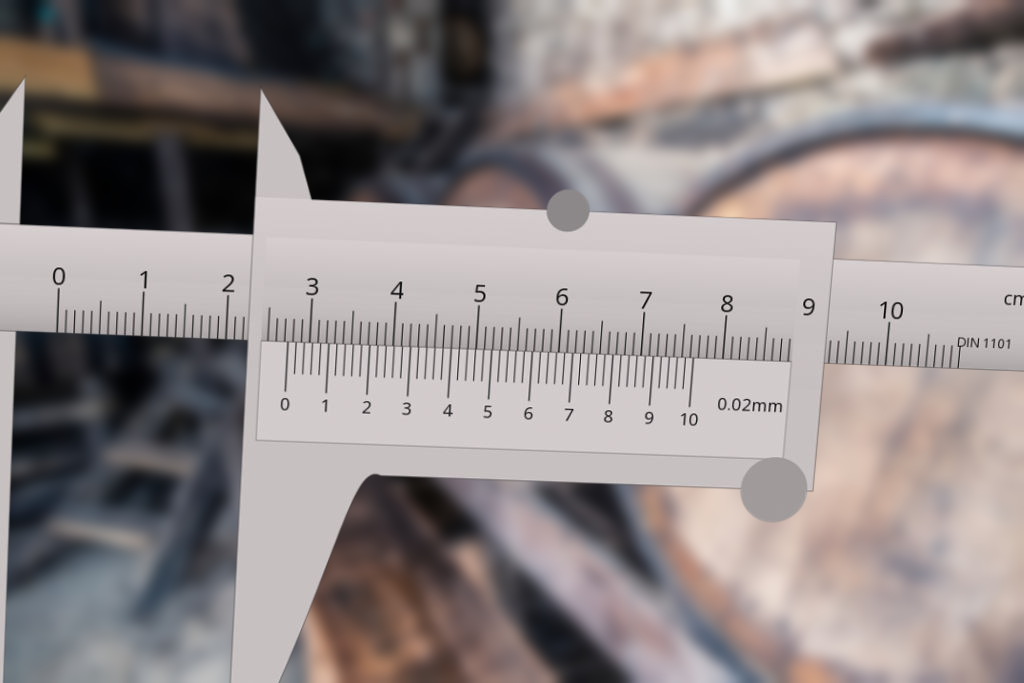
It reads **27.4** mm
